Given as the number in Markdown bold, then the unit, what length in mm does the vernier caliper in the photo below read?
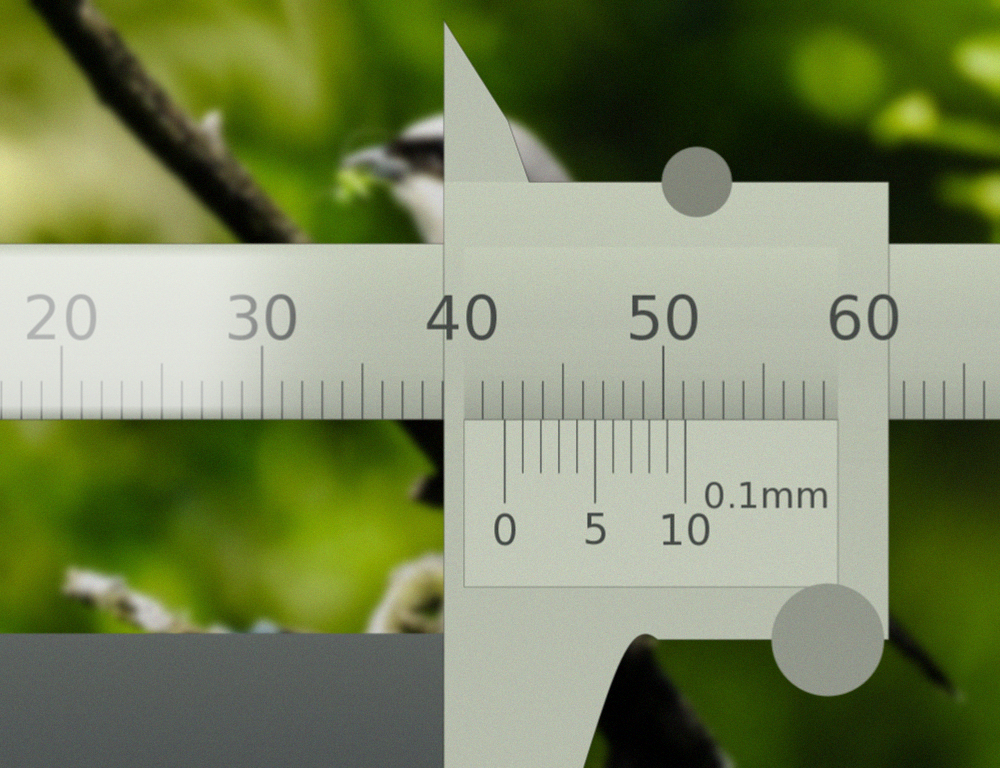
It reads **42.1** mm
